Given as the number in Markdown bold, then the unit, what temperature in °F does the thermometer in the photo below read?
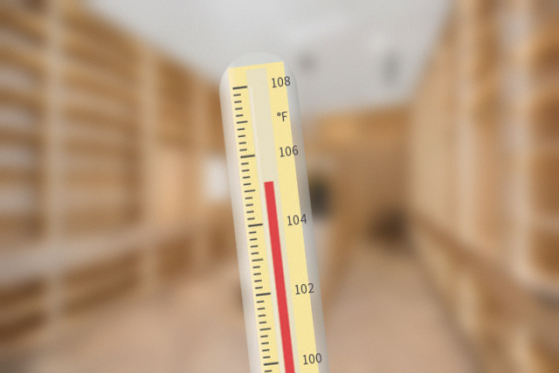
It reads **105.2** °F
